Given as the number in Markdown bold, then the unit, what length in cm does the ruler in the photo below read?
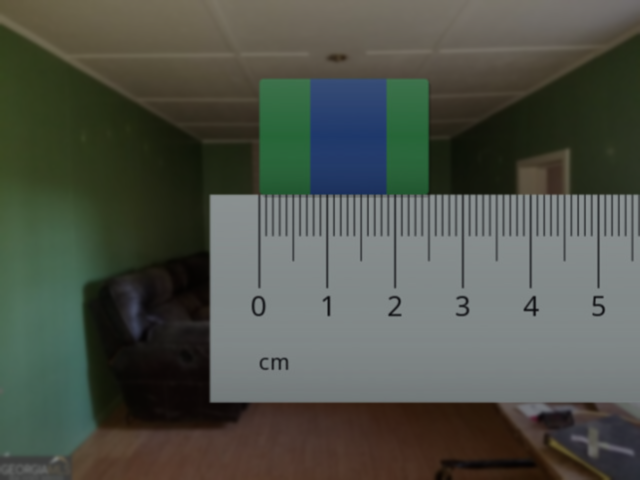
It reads **2.5** cm
